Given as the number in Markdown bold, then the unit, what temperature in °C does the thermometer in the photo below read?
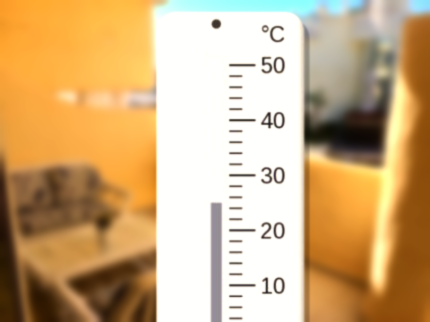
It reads **25** °C
